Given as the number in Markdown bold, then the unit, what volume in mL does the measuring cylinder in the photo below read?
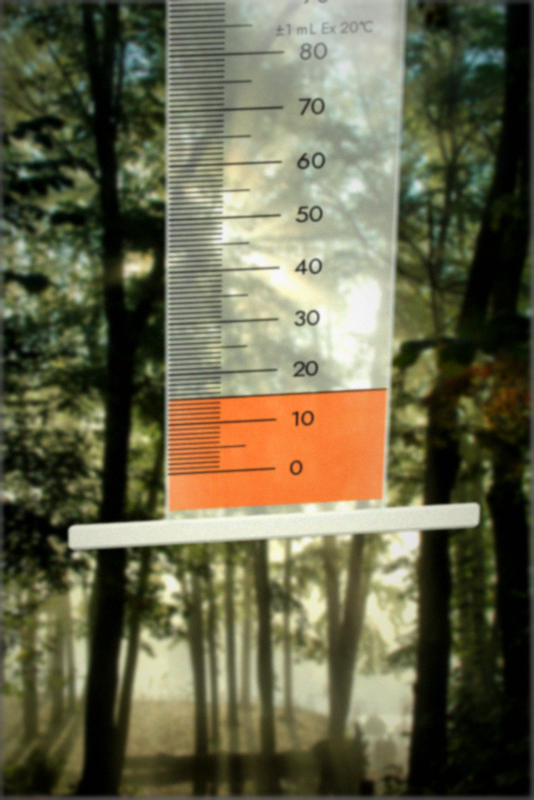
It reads **15** mL
